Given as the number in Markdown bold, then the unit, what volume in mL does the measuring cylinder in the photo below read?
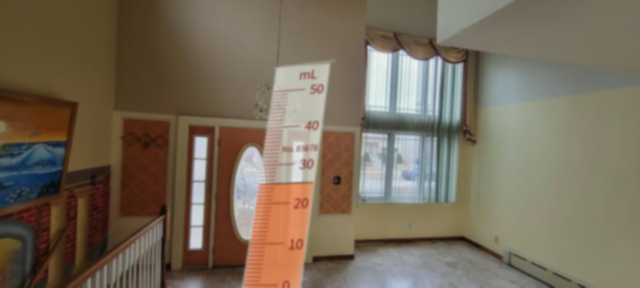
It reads **25** mL
